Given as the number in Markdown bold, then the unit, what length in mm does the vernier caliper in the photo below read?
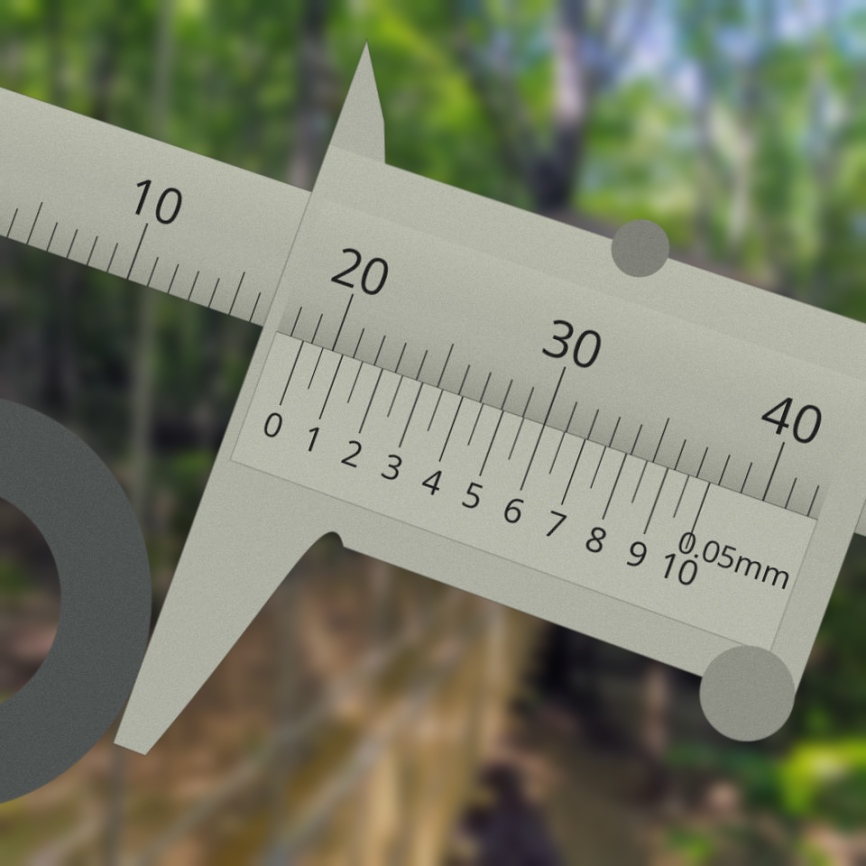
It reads **18.60** mm
